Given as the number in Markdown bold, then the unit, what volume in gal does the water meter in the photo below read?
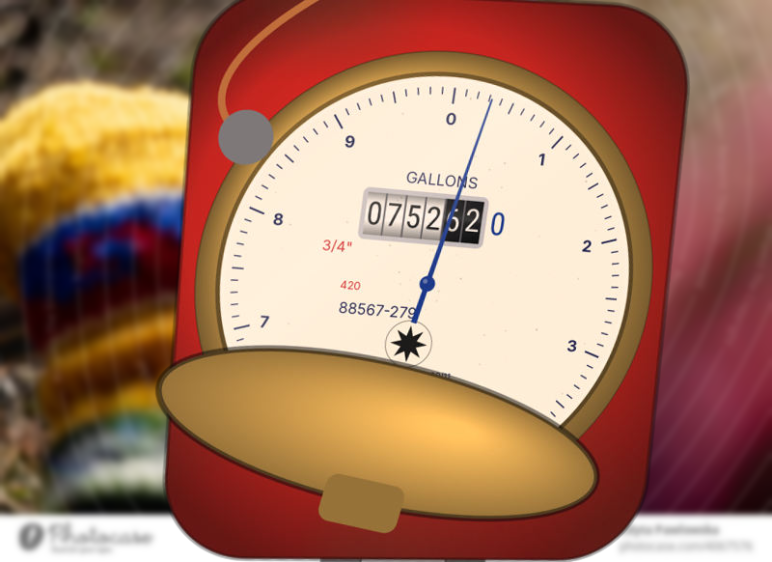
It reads **752620.3** gal
